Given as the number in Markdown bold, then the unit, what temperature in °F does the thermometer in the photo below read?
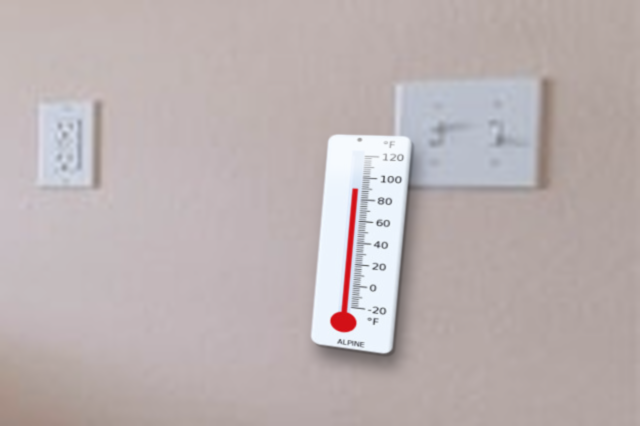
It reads **90** °F
